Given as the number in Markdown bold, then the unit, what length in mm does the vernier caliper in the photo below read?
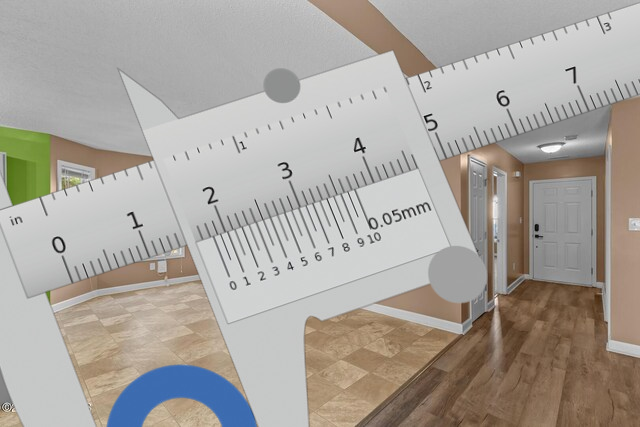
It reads **18.4** mm
